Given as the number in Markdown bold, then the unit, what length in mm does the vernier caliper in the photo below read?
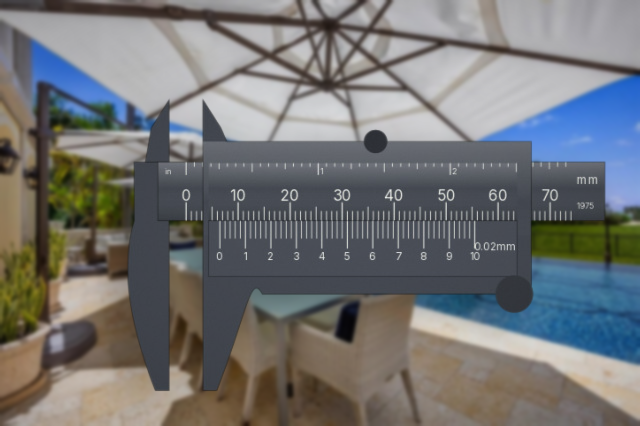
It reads **6.5** mm
